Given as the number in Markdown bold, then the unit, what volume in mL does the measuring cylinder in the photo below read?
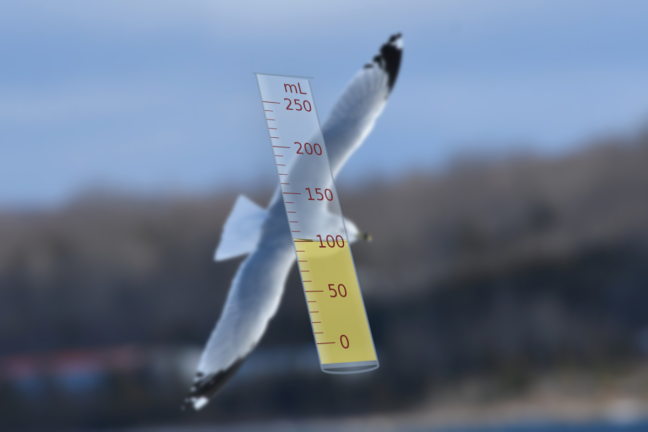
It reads **100** mL
